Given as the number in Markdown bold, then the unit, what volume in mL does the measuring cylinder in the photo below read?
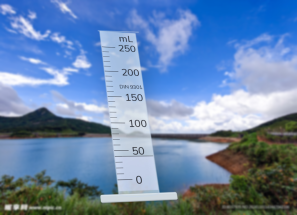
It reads **40** mL
